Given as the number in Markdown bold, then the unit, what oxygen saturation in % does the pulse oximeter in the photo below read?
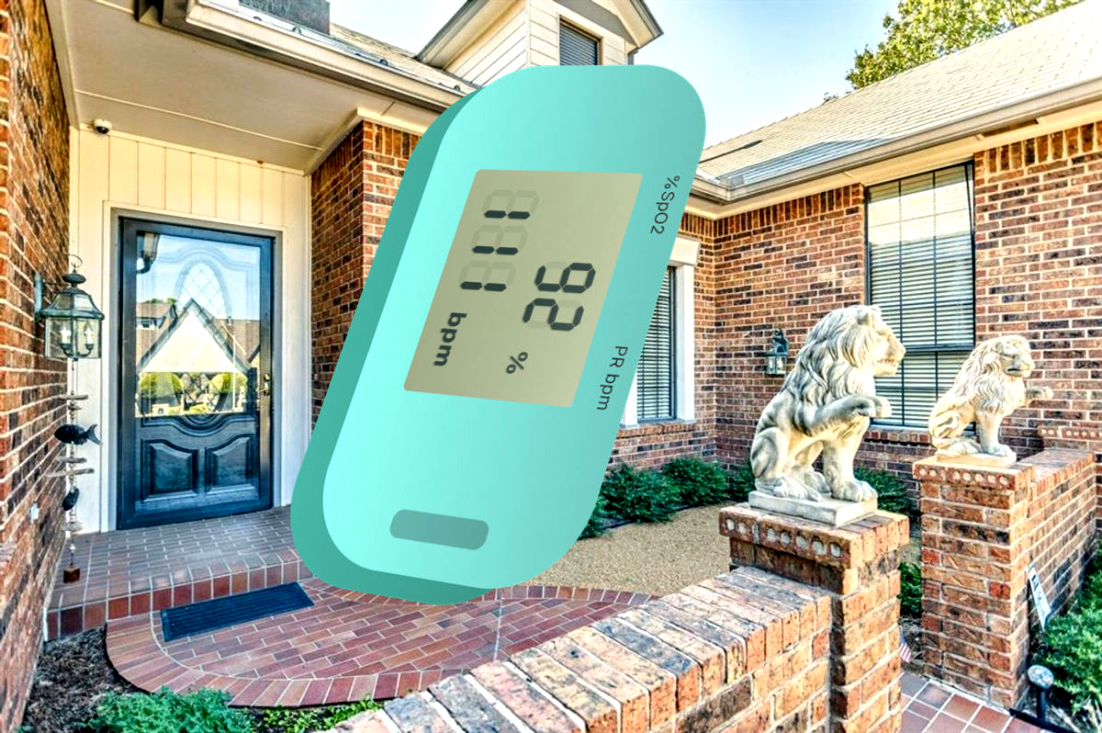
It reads **92** %
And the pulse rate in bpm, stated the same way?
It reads **111** bpm
